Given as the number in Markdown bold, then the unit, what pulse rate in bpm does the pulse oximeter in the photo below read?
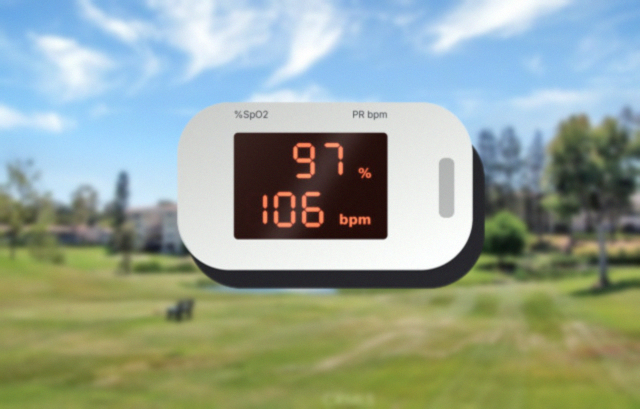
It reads **106** bpm
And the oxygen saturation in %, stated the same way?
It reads **97** %
